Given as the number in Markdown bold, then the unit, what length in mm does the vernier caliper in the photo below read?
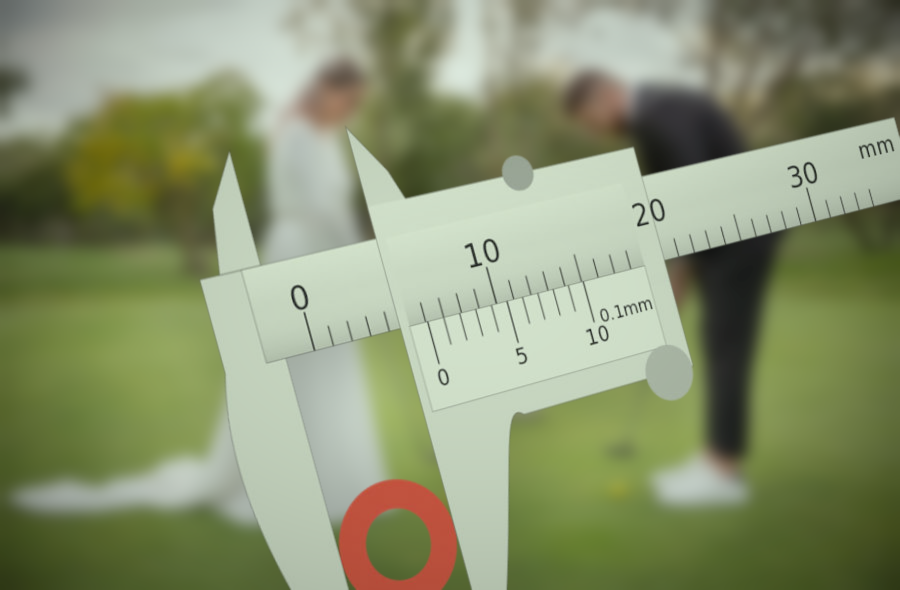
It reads **6.1** mm
